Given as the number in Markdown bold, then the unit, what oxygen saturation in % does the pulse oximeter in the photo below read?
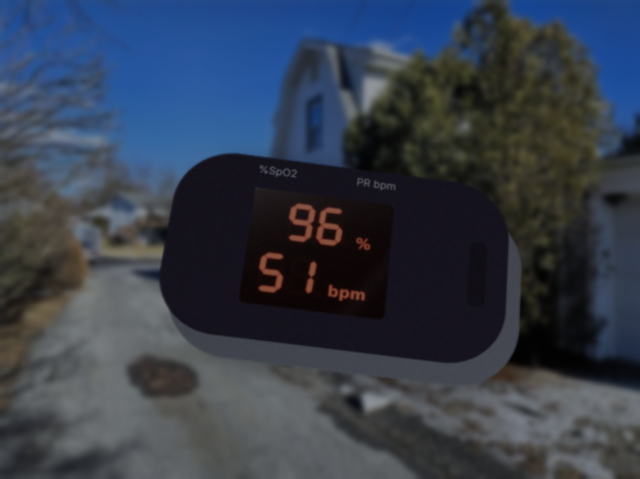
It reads **96** %
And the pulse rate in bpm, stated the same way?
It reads **51** bpm
